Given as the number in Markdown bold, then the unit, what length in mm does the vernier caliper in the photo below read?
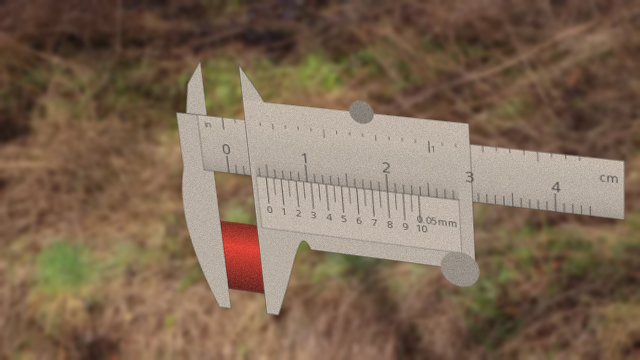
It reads **4.8** mm
